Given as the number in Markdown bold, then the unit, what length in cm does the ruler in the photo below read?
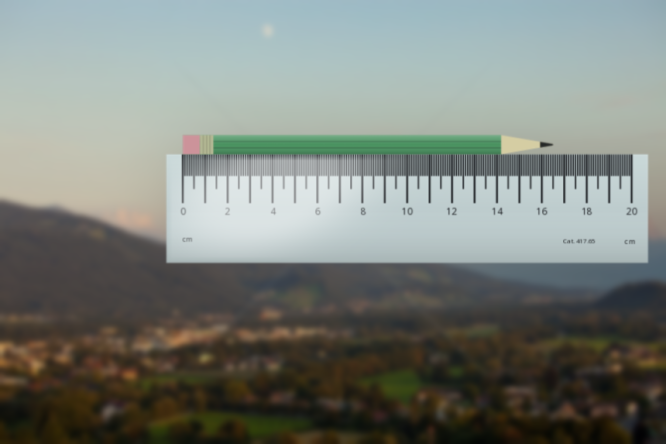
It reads **16.5** cm
